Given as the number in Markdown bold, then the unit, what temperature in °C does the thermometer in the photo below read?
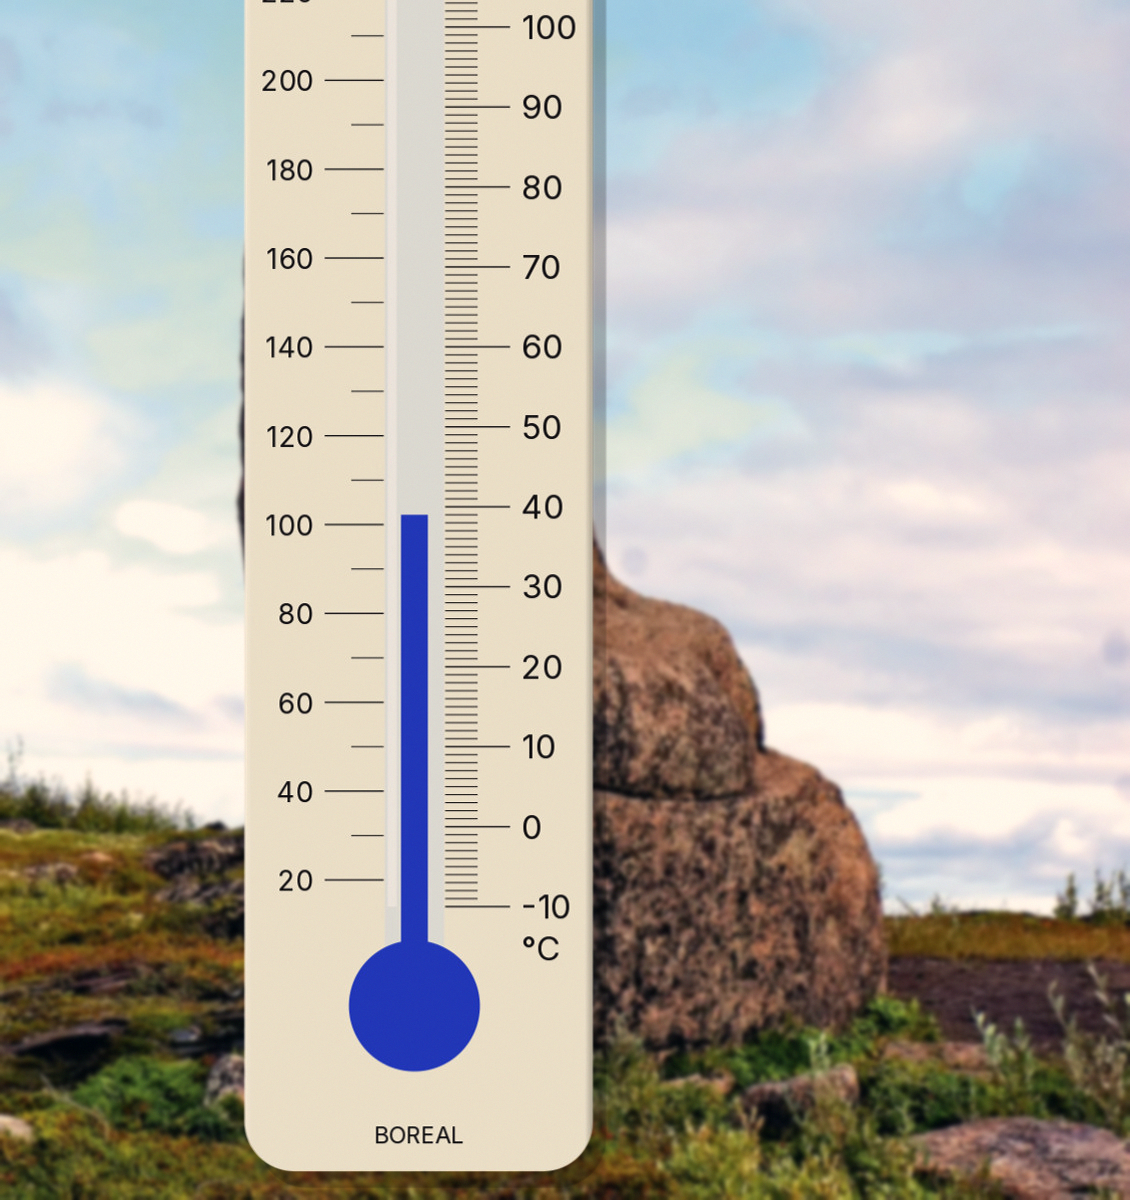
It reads **39** °C
